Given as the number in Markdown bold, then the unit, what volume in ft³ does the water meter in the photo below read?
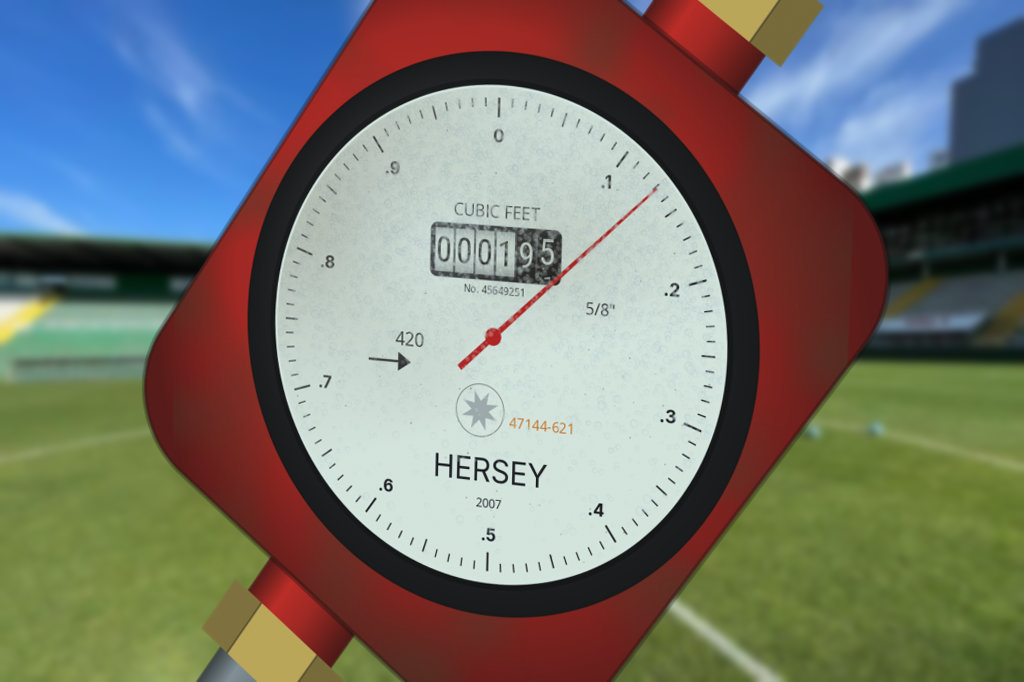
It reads **195.13** ft³
